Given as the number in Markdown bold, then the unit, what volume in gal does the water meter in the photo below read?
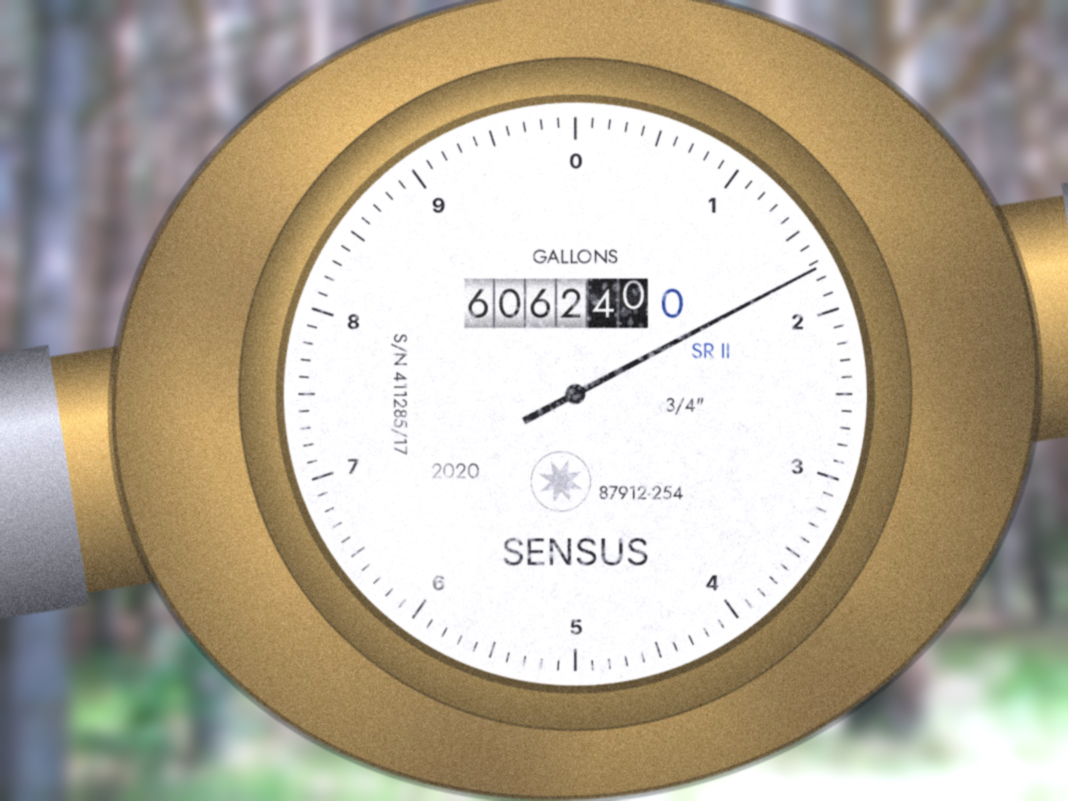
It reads **6062401.7** gal
